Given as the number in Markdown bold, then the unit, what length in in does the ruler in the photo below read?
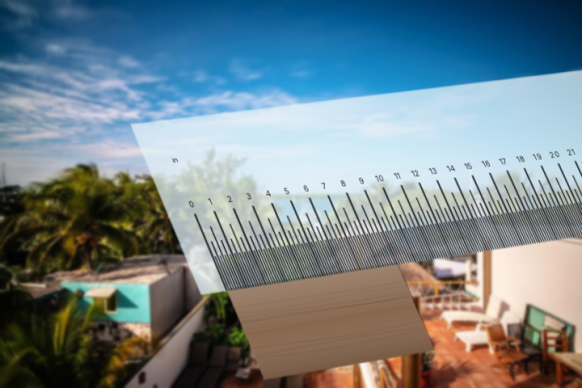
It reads **9** in
